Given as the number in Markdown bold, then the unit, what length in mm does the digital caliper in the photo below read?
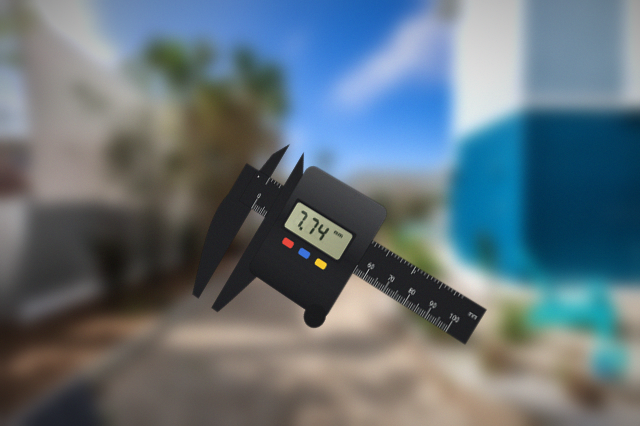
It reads **7.74** mm
